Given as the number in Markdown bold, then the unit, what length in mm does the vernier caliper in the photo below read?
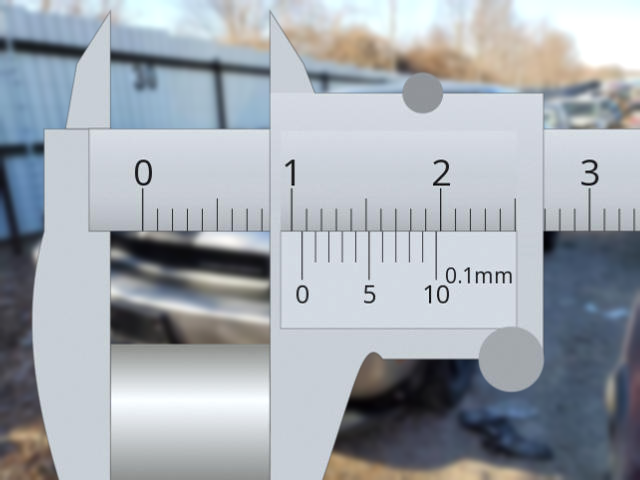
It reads **10.7** mm
